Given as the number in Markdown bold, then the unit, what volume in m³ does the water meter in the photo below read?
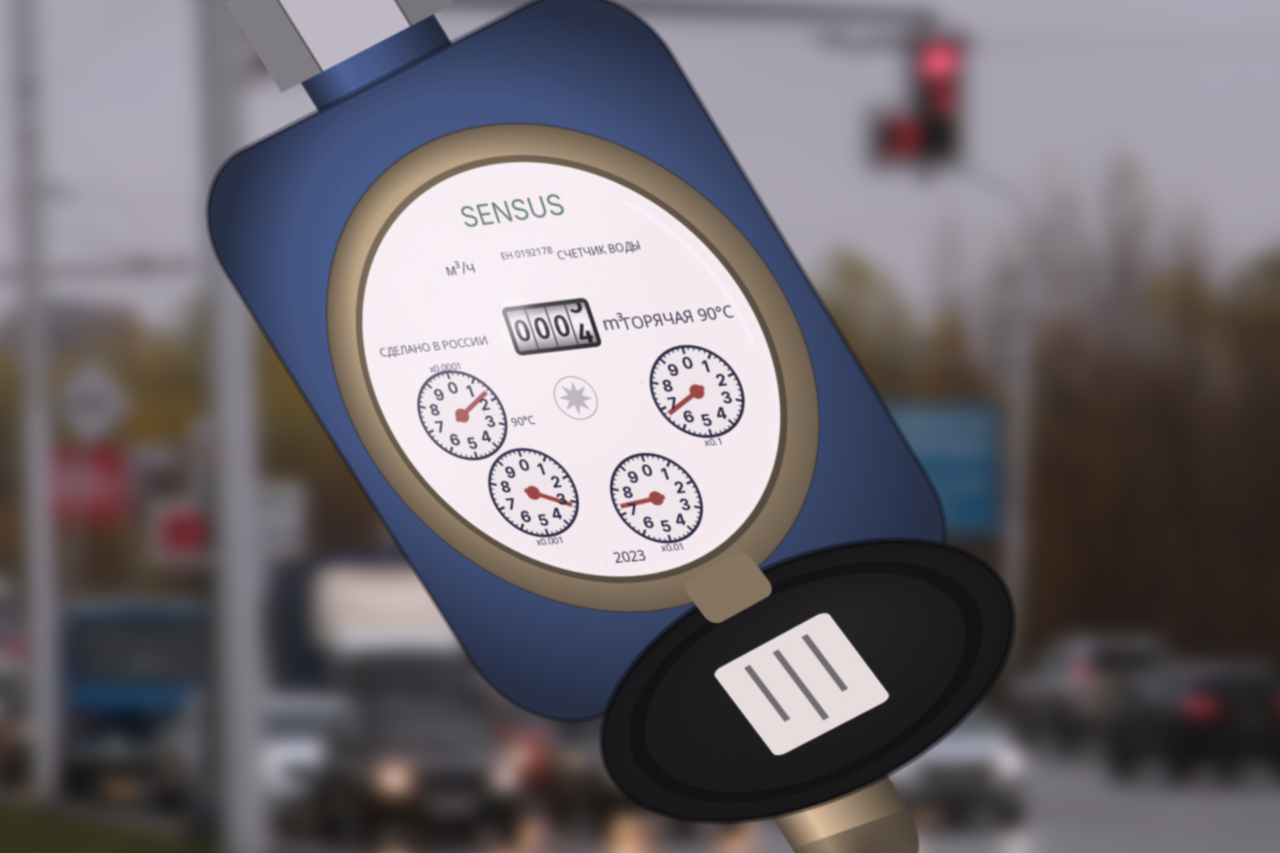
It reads **3.6731** m³
